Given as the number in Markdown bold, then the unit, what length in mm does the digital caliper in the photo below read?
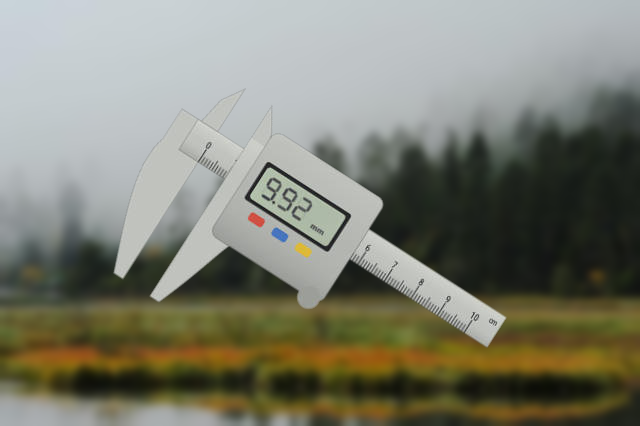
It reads **9.92** mm
